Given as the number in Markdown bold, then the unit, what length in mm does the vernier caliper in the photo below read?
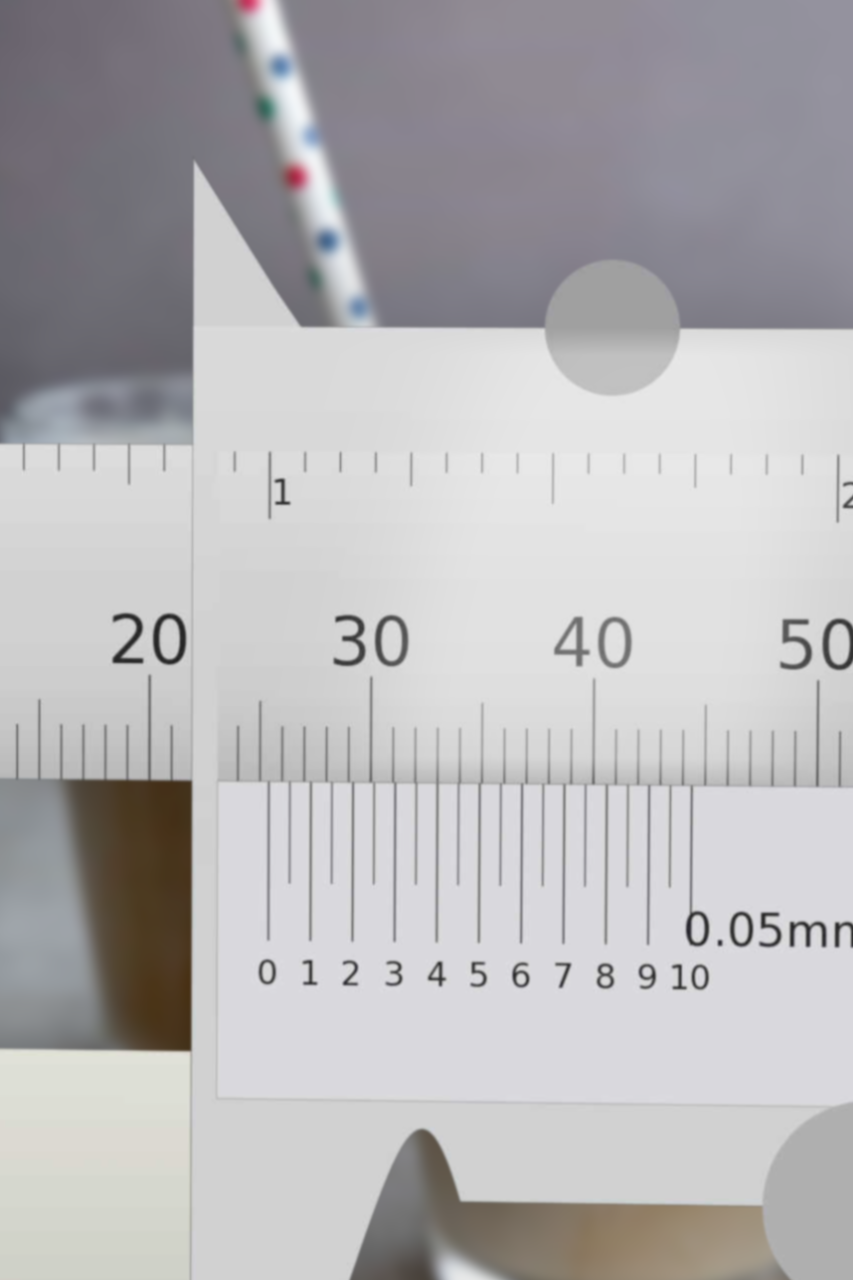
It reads **25.4** mm
